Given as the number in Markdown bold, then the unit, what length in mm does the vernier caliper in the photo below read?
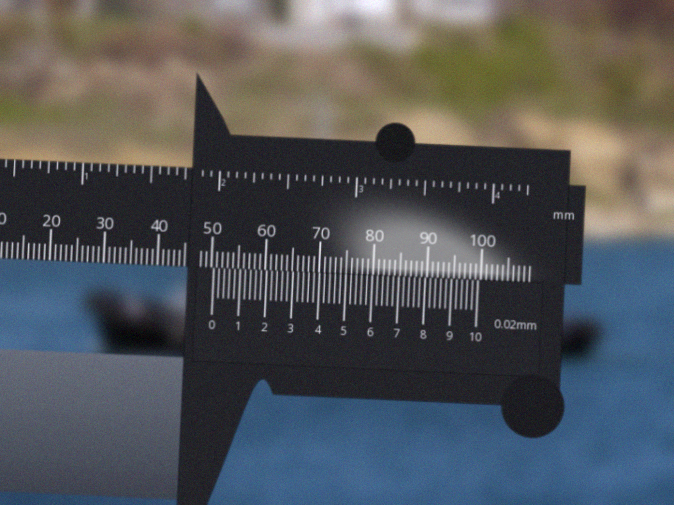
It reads **50.5** mm
